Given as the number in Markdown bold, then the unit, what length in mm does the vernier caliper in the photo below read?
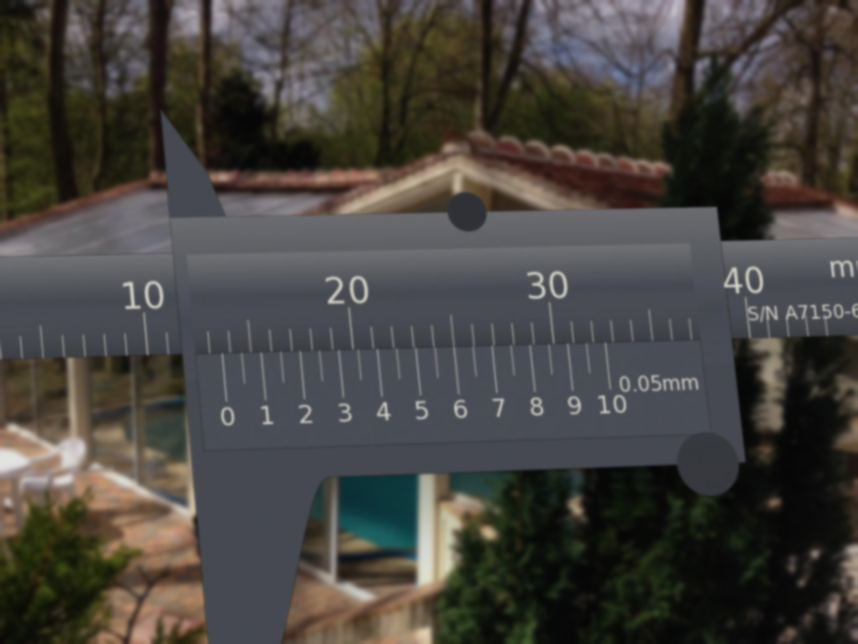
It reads **13.6** mm
